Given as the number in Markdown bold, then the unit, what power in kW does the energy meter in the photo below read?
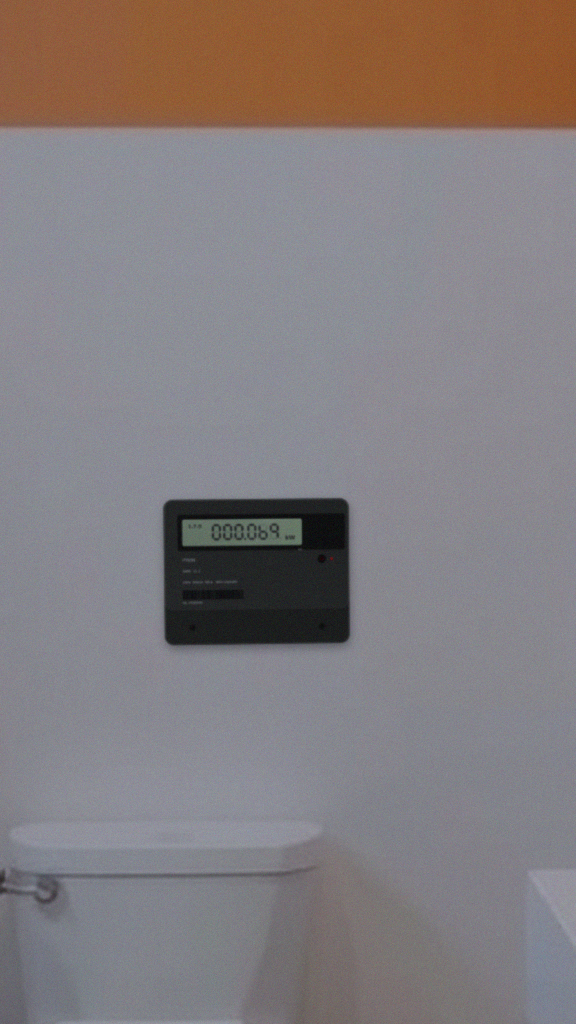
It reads **0.069** kW
